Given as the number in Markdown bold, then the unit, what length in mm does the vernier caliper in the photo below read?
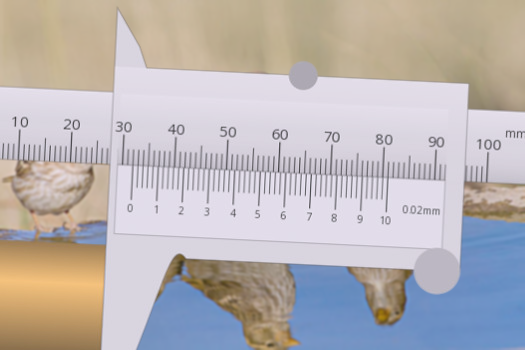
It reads **32.0** mm
